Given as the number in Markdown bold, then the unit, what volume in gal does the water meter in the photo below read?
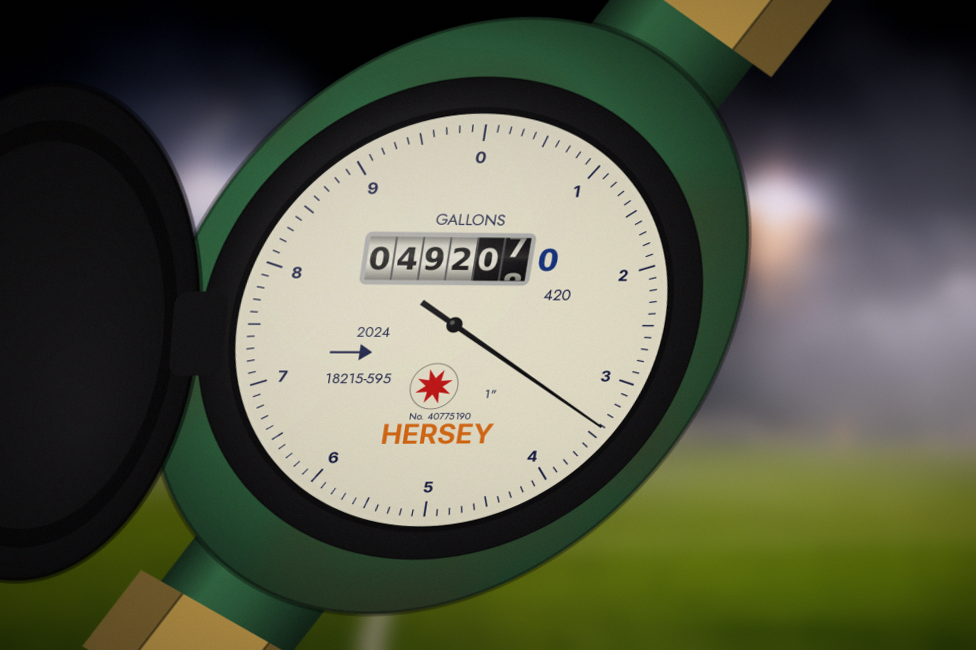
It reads **492073.4** gal
